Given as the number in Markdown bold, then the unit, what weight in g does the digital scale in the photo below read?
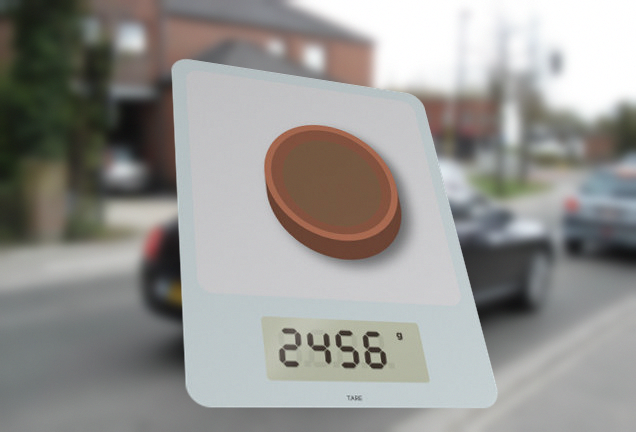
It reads **2456** g
